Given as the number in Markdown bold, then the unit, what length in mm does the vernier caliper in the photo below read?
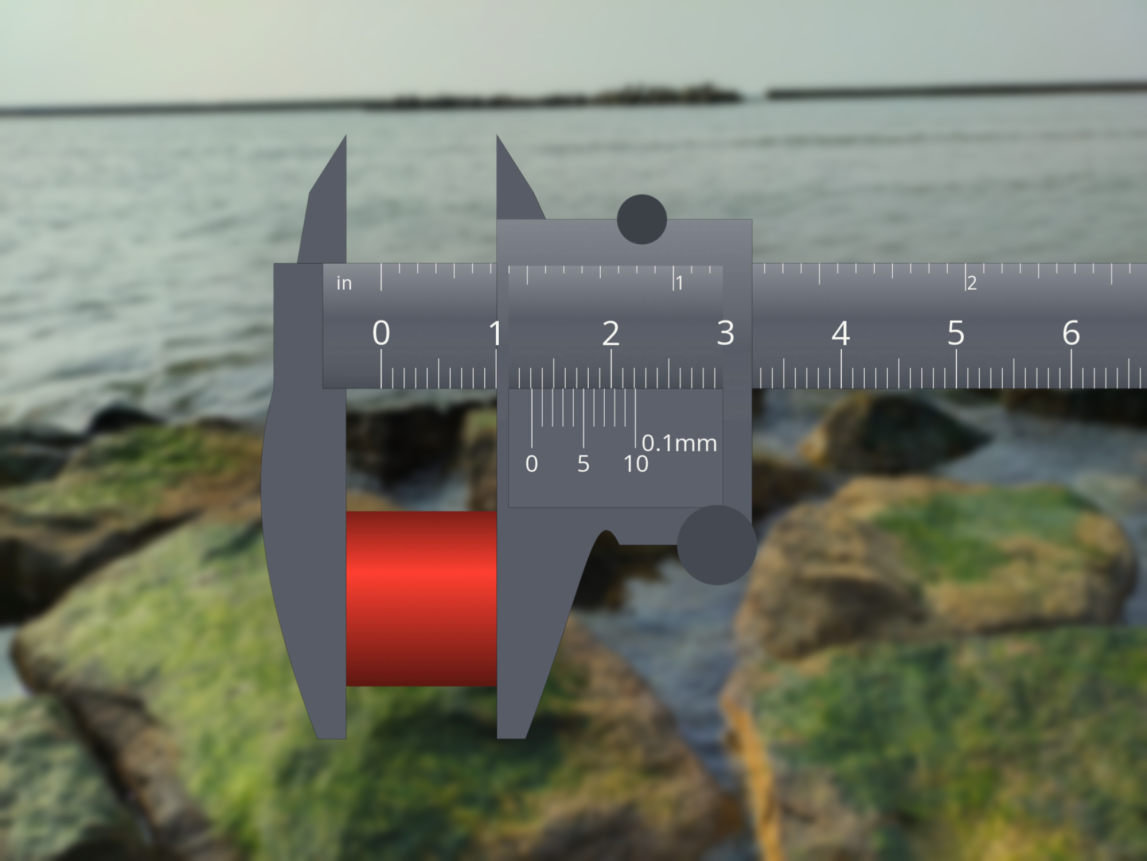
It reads **13.1** mm
